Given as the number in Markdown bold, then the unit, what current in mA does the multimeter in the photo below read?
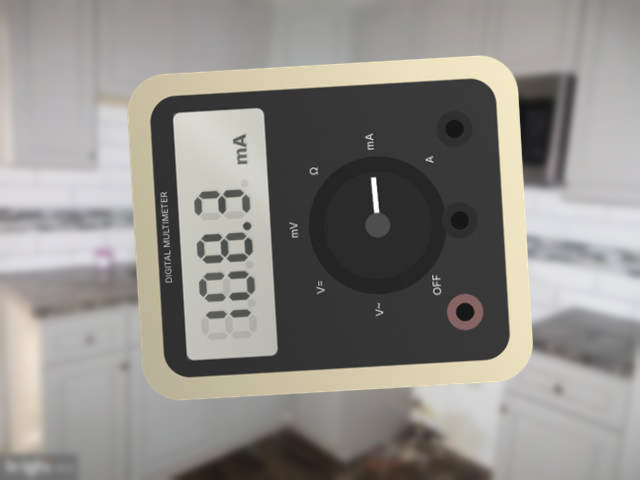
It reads **108.3** mA
